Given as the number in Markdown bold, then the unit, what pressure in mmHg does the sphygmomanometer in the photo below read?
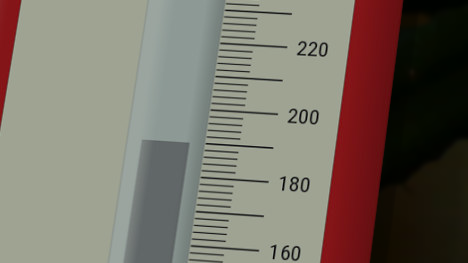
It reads **190** mmHg
